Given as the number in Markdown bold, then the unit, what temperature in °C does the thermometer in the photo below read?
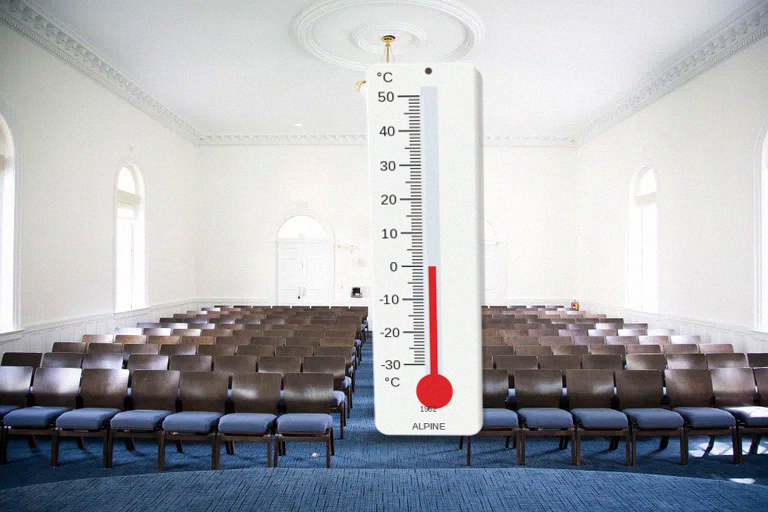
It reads **0** °C
